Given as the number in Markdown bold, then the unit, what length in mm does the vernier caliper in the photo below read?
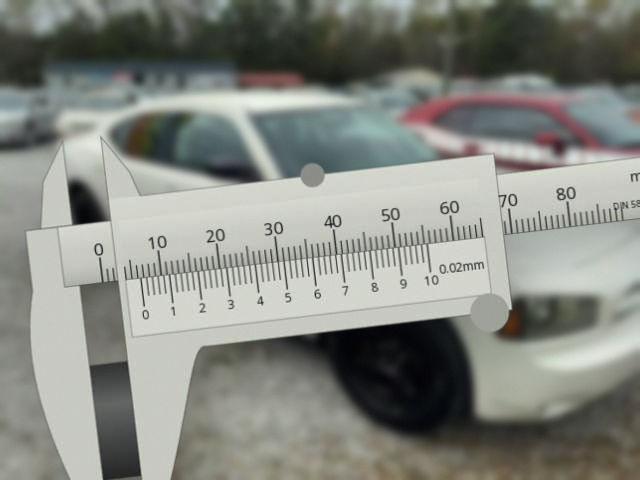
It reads **6.5** mm
